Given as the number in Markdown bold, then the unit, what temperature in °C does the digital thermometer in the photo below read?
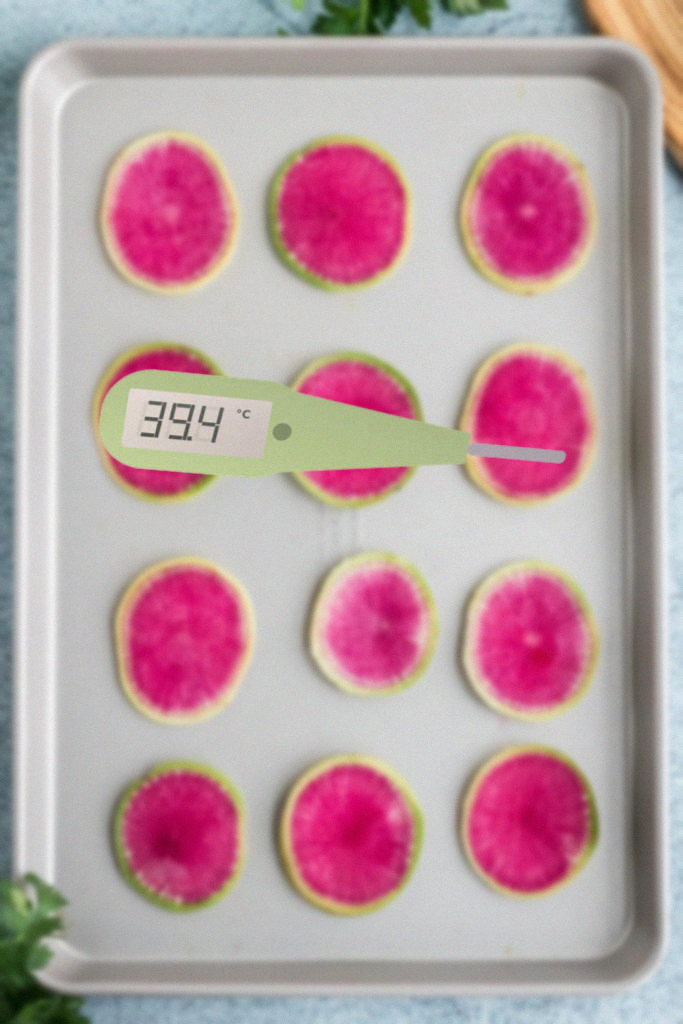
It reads **39.4** °C
